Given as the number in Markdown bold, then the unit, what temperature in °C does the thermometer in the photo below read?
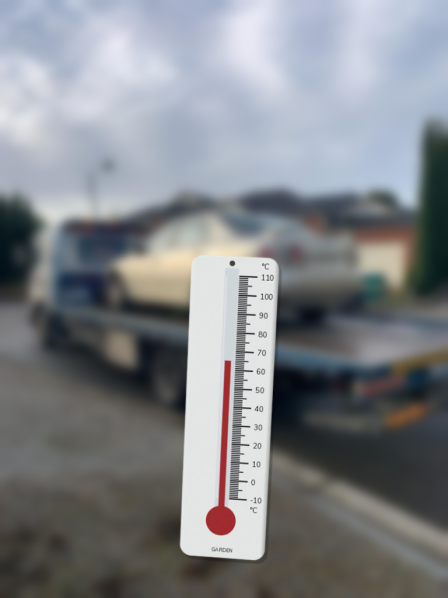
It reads **65** °C
